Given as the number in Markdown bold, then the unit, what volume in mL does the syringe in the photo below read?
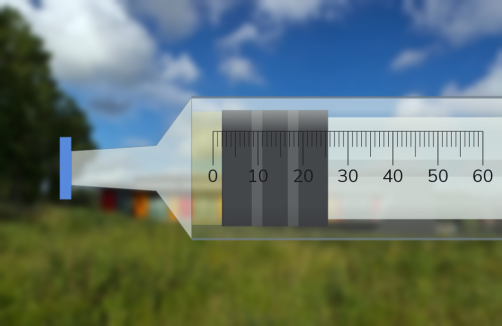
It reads **2** mL
